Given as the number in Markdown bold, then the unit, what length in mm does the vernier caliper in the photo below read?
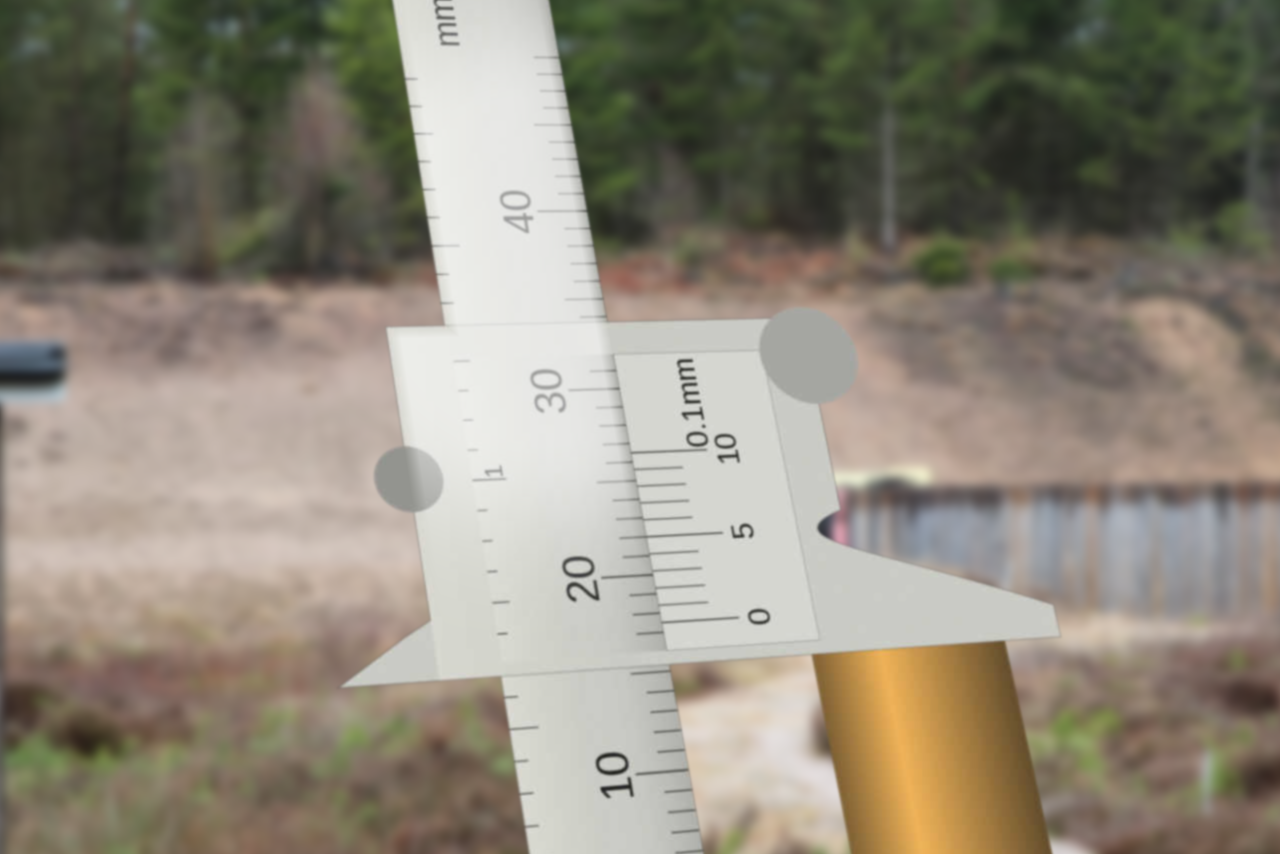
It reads **17.5** mm
